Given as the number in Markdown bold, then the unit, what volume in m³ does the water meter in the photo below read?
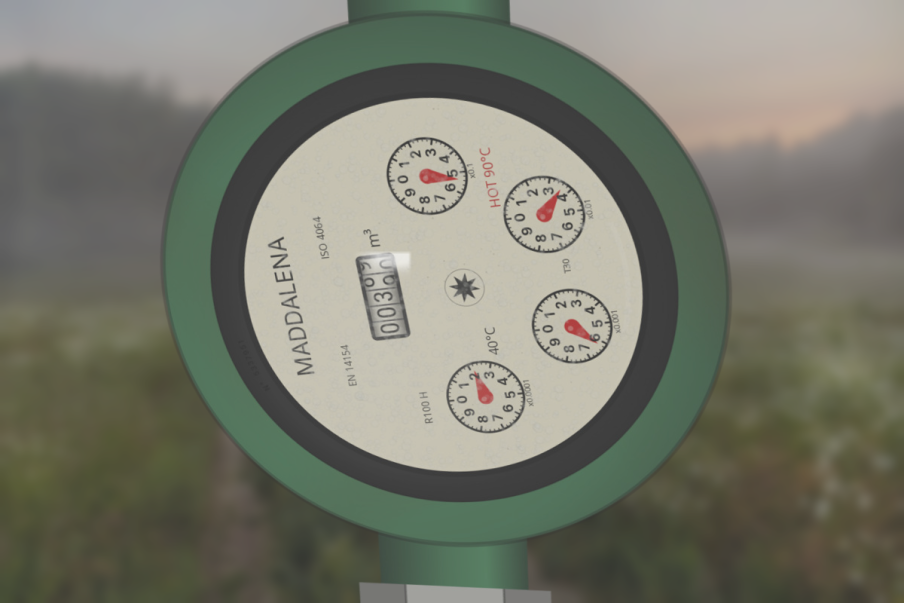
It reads **389.5362** m³
